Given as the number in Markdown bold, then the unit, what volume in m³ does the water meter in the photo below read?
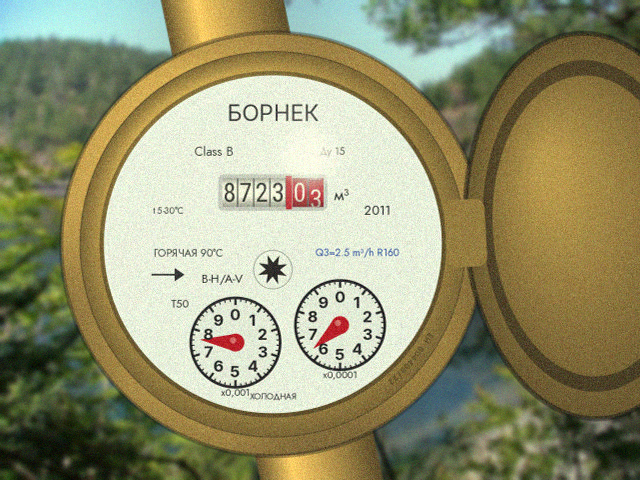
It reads **8723.0276** m³
